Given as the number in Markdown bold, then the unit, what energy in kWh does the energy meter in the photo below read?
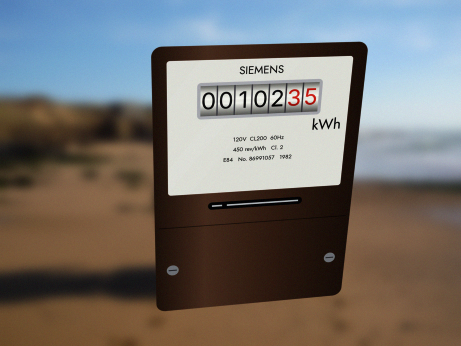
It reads **102.35** kWh
